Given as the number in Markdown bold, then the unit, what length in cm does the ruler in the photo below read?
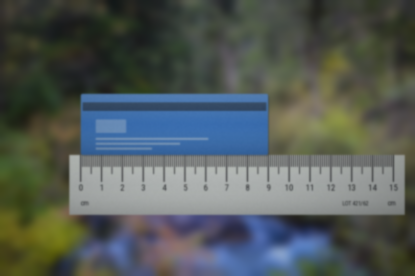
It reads **9** cm
